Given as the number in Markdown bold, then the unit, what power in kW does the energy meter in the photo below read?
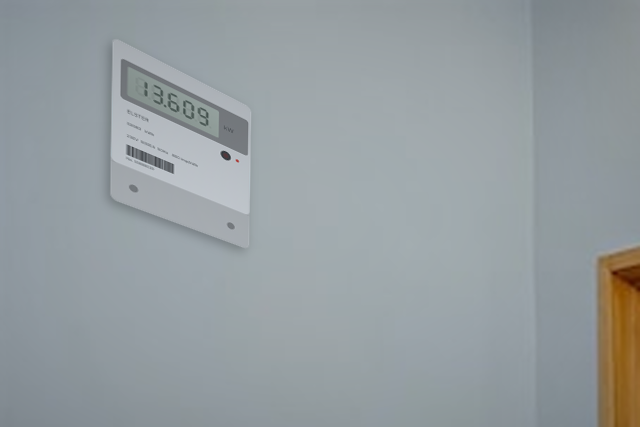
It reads **13.609** kW
